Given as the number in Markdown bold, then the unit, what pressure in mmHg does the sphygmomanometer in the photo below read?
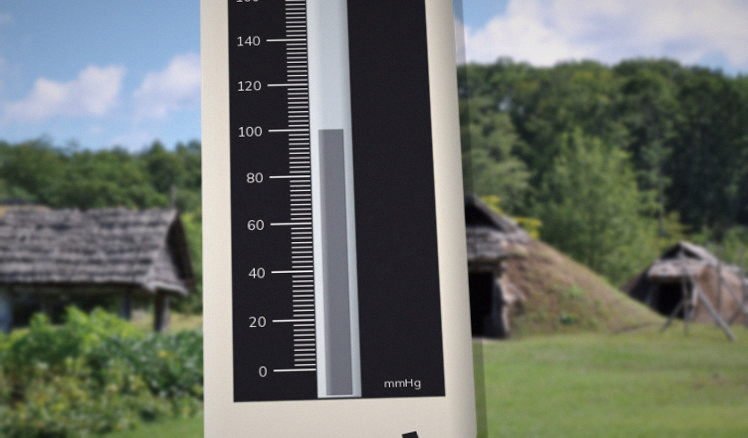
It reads **100** mmHg
